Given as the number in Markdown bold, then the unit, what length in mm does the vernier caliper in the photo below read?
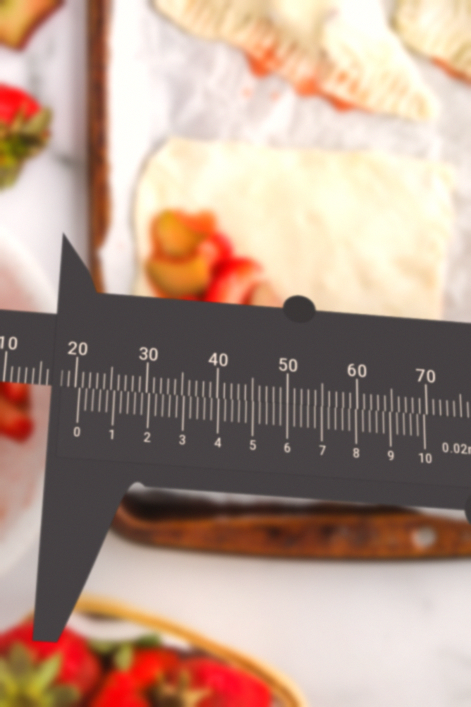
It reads **20.6** mm
